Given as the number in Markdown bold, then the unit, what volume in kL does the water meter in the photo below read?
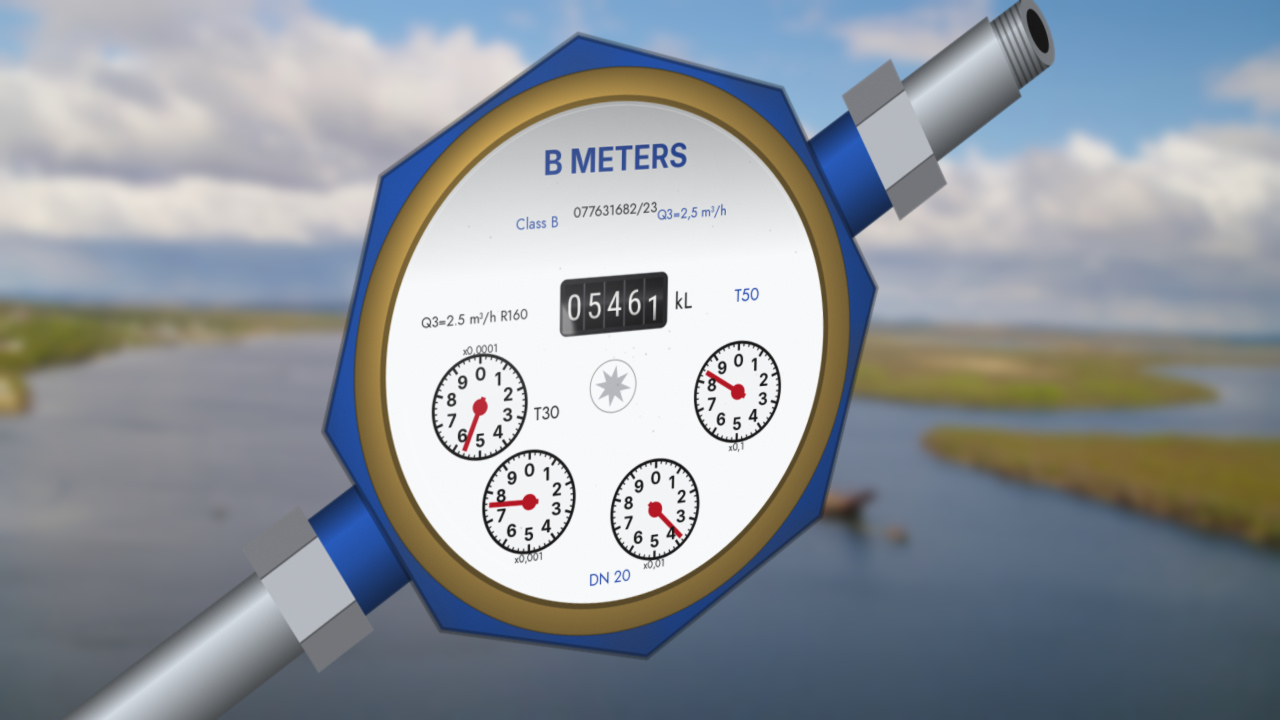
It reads **5460.8375** kL
